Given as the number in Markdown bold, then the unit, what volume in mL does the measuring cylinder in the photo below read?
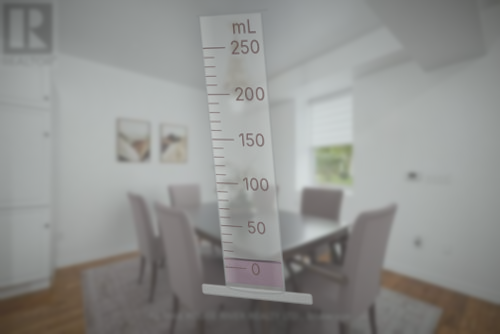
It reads **10** mL
